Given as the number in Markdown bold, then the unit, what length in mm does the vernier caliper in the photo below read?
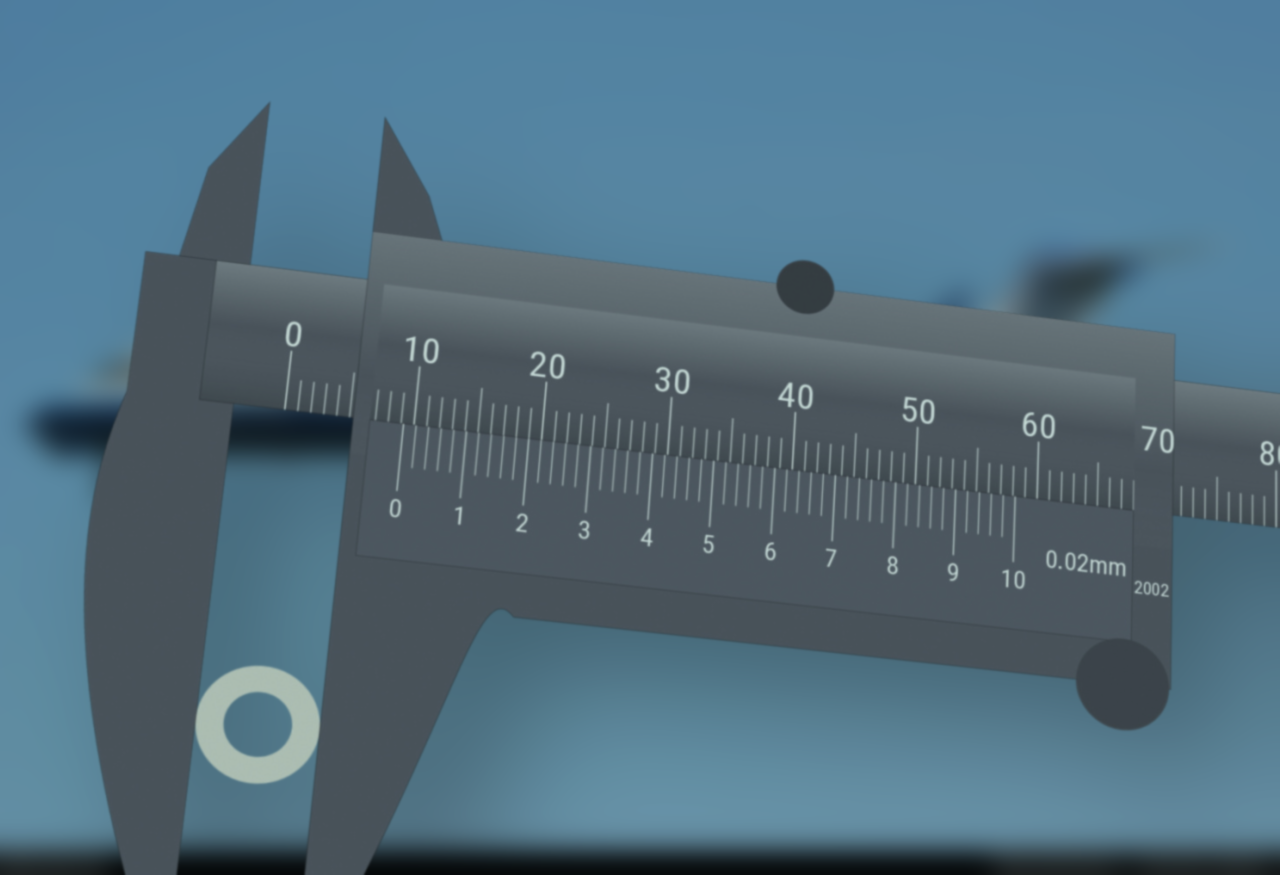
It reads **9.2** mm
